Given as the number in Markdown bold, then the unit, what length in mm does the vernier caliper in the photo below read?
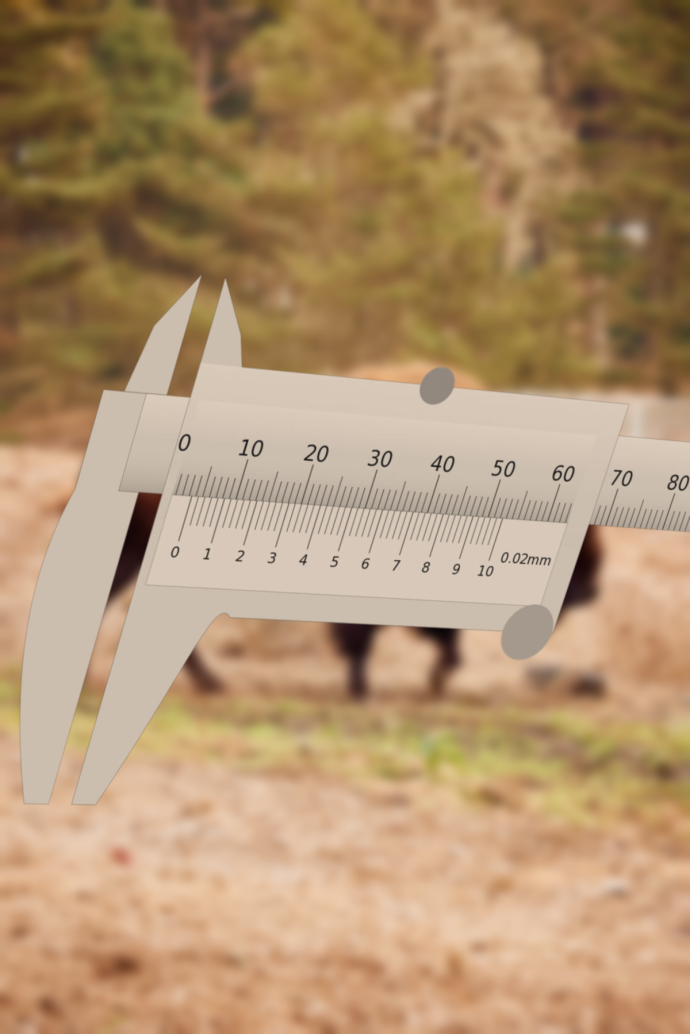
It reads **3.4** mm
